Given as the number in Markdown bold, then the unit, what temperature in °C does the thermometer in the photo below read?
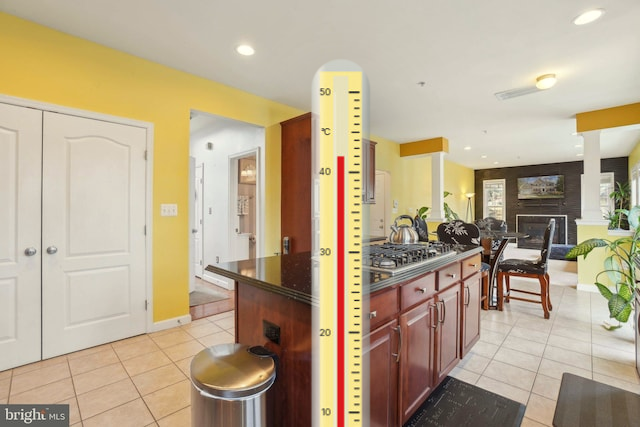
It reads **42** °C
